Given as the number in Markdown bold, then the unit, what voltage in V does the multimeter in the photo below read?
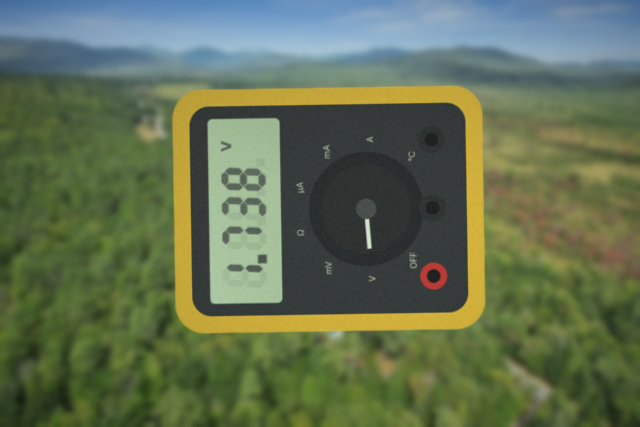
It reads **1.738** V
